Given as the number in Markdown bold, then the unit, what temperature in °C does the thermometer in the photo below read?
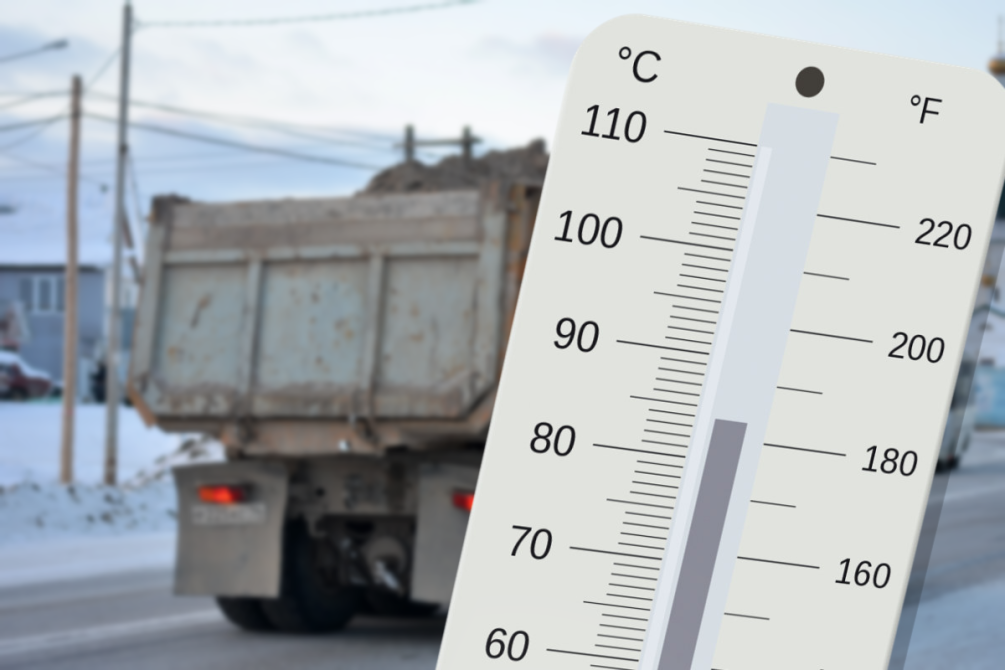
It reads **84** °C
